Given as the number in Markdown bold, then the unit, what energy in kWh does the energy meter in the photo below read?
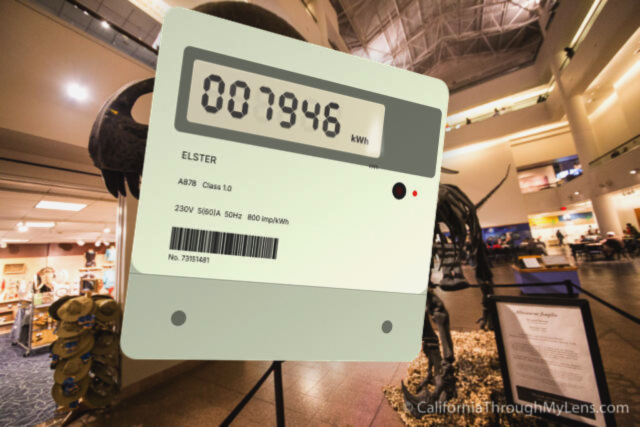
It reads **7946** kWh
